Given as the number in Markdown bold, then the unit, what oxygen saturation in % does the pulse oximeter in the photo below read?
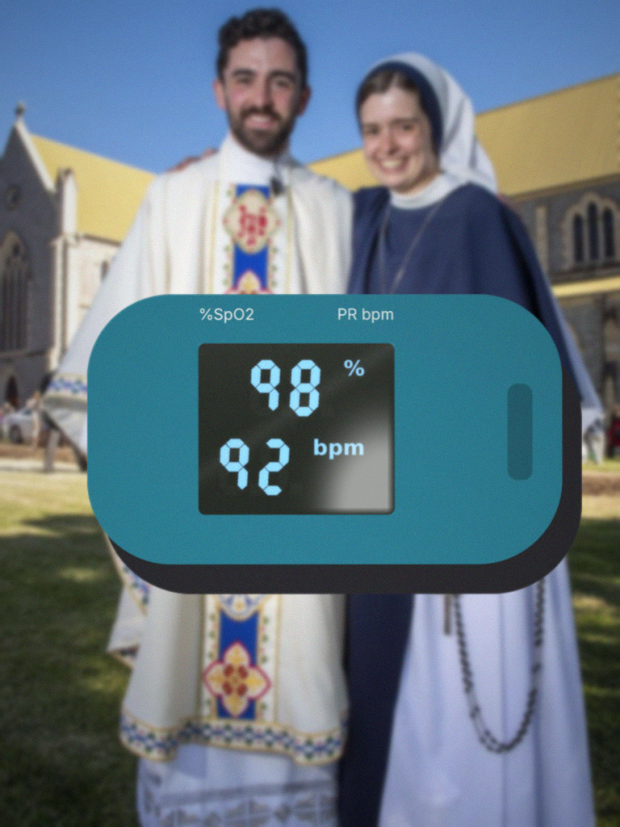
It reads **98** %
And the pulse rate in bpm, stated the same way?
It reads **92** bpm
